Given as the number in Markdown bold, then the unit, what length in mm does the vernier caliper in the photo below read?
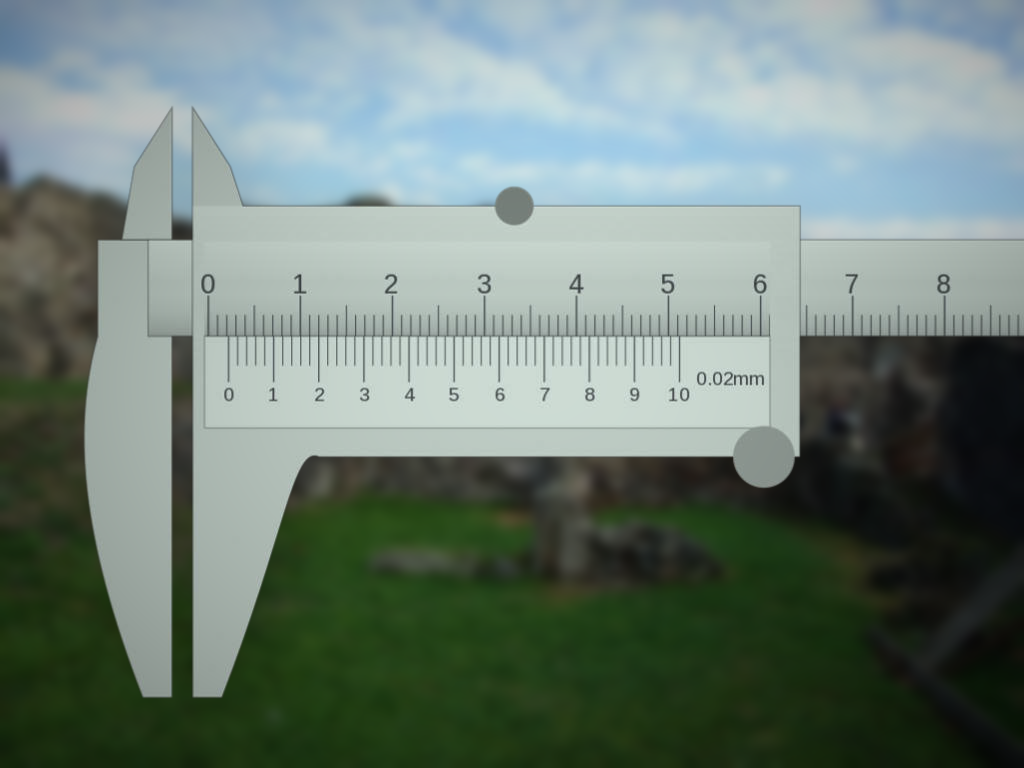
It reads **2.2** mm
